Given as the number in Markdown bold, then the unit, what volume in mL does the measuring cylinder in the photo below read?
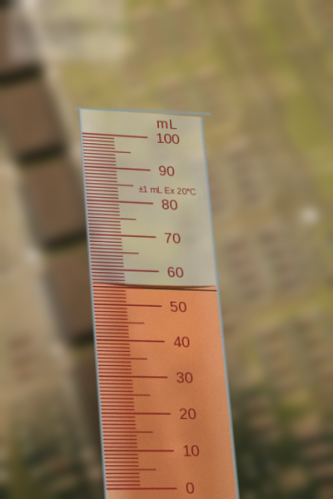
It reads **55** mL
